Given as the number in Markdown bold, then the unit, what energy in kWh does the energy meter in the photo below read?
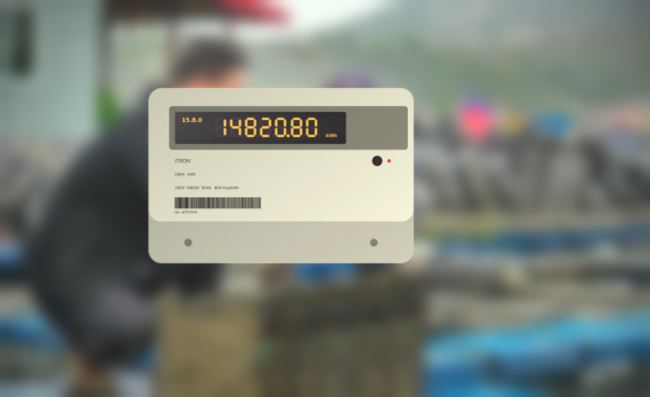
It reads **14820.80** kWh
